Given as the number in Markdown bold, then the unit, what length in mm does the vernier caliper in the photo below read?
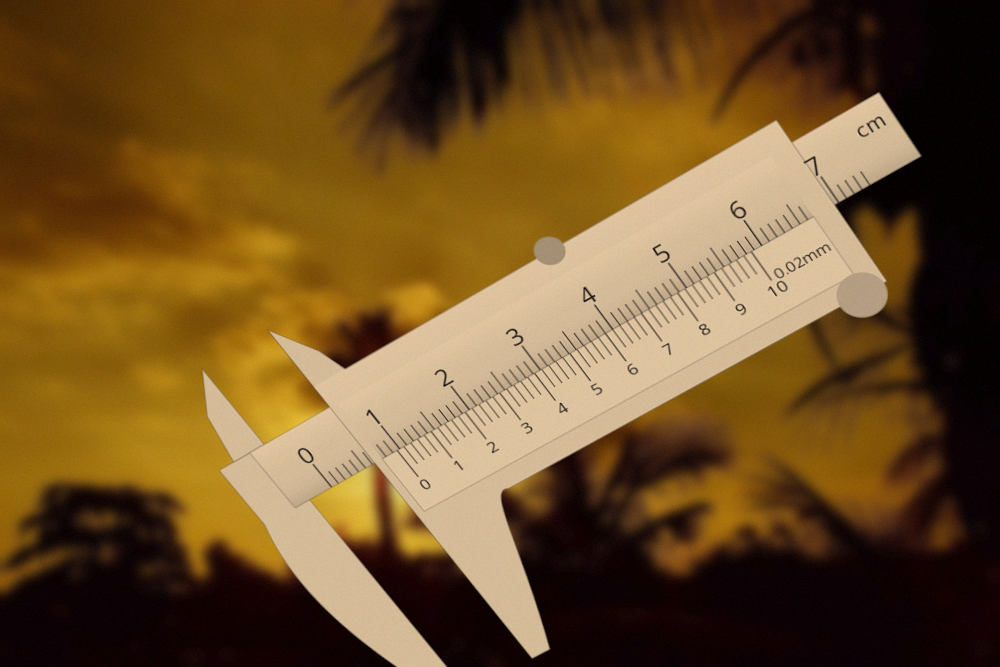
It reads **9.6** mm
